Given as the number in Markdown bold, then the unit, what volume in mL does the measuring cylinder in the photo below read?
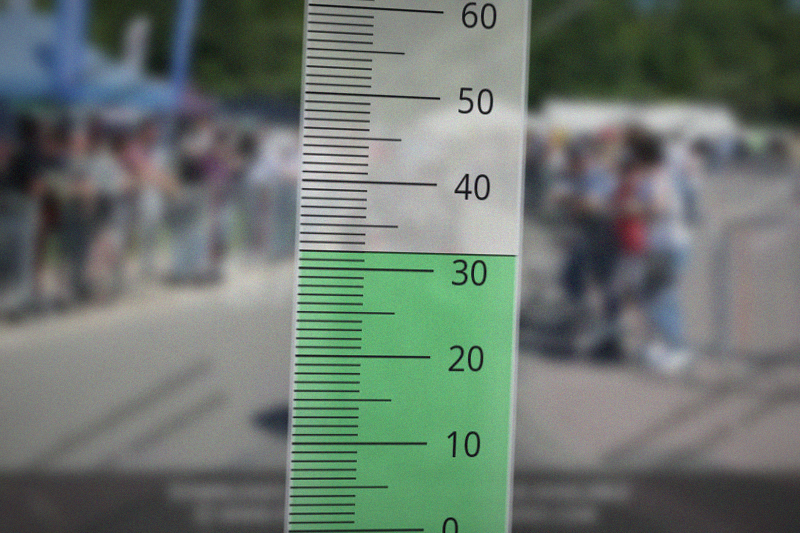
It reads **32** mL
